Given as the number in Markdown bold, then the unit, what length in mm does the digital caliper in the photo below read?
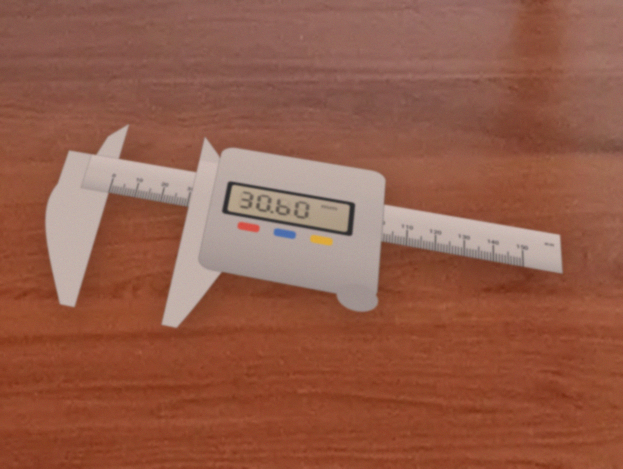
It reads **30.60** mm
